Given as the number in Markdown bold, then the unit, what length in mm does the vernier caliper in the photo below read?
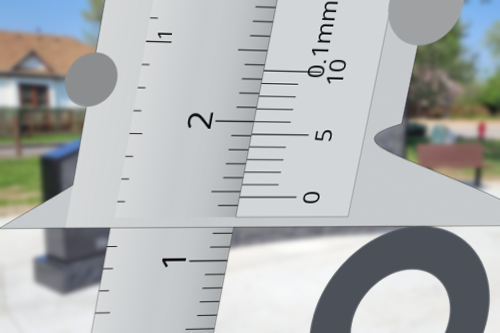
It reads **14.6** mm
